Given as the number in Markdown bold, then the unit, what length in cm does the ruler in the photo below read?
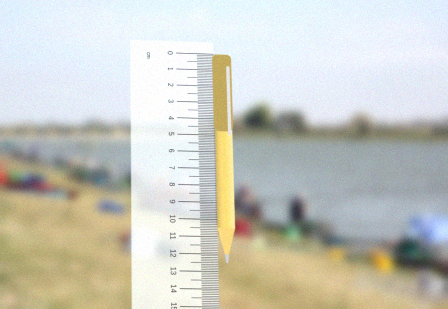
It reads **12.5** cm
